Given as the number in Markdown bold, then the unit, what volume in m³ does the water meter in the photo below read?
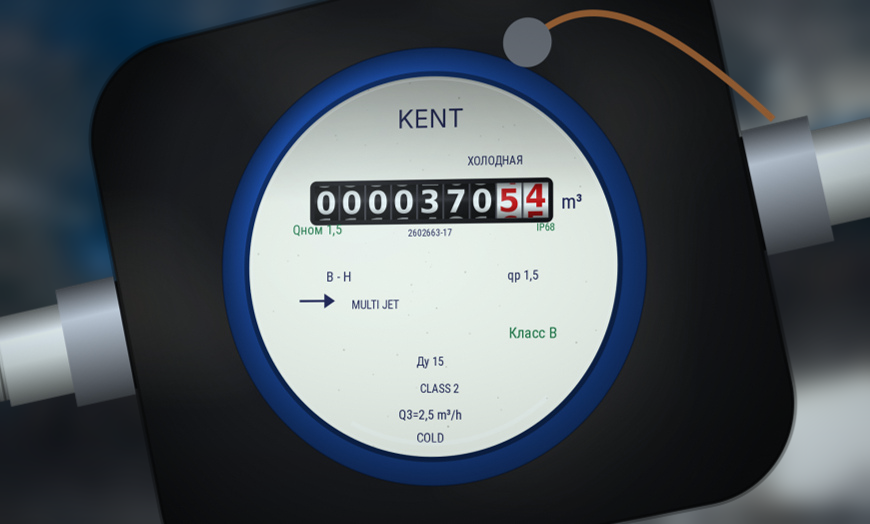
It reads **370.54** m³
